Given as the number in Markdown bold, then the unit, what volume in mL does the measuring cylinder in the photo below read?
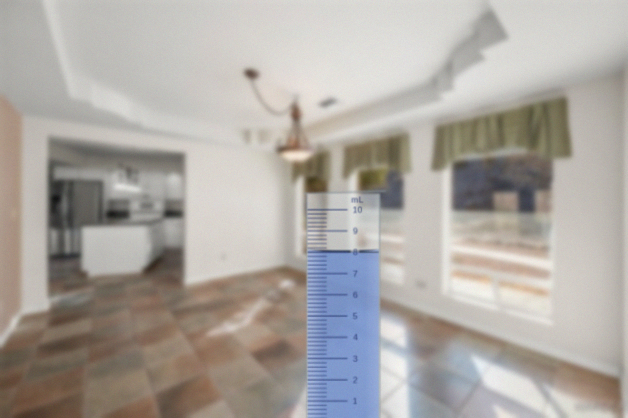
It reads **8** mL
